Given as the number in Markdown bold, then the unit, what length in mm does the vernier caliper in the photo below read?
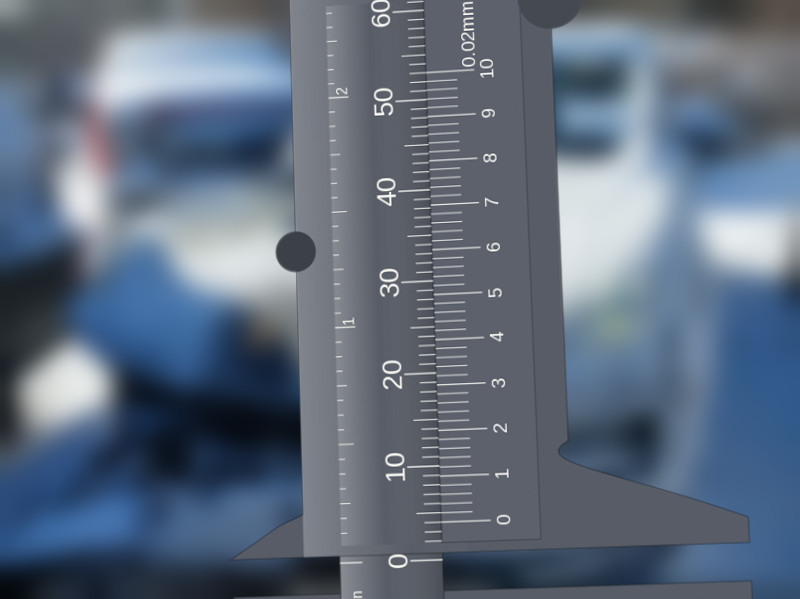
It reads **4.0** mm
